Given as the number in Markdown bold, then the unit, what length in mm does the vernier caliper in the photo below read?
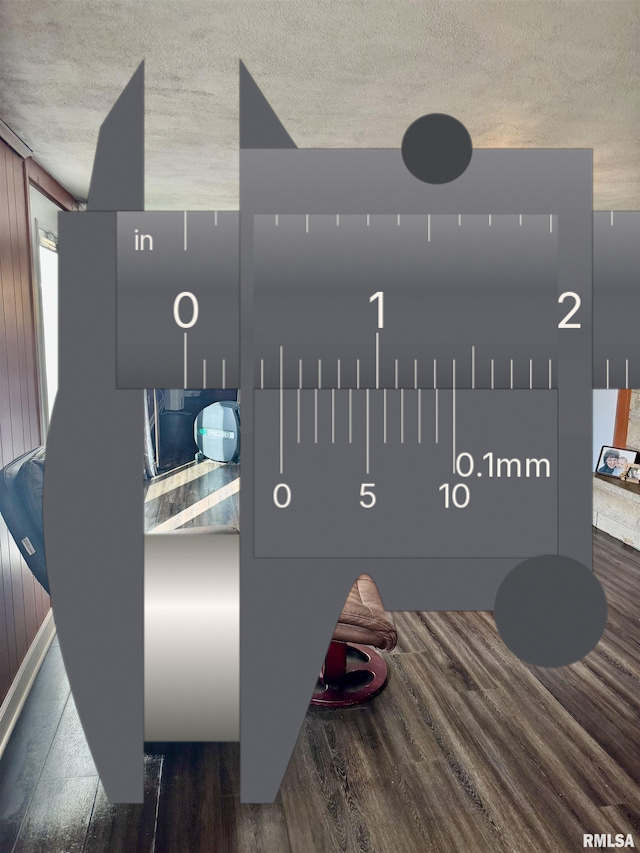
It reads **5.0** mm
